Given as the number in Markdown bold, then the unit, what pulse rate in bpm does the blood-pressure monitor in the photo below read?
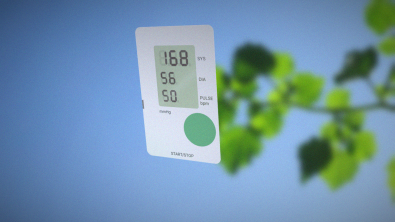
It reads **50** bpm
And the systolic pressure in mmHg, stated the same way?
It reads **168** mmHg
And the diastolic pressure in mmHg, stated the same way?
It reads **56** mmHg
